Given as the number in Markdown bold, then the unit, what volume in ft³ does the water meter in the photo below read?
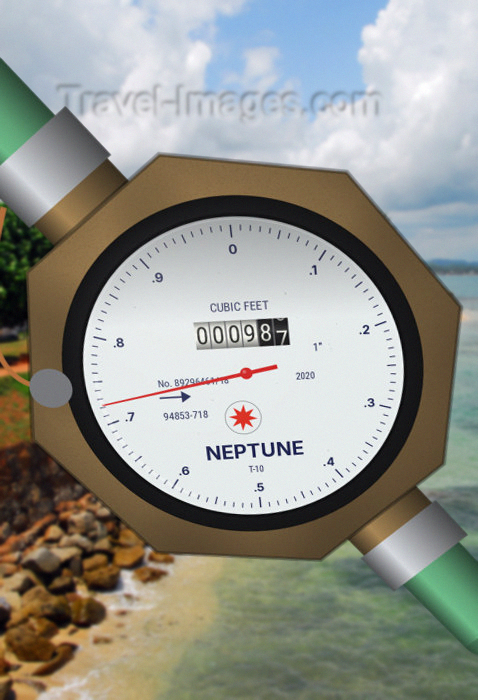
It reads **986.72** ft³
